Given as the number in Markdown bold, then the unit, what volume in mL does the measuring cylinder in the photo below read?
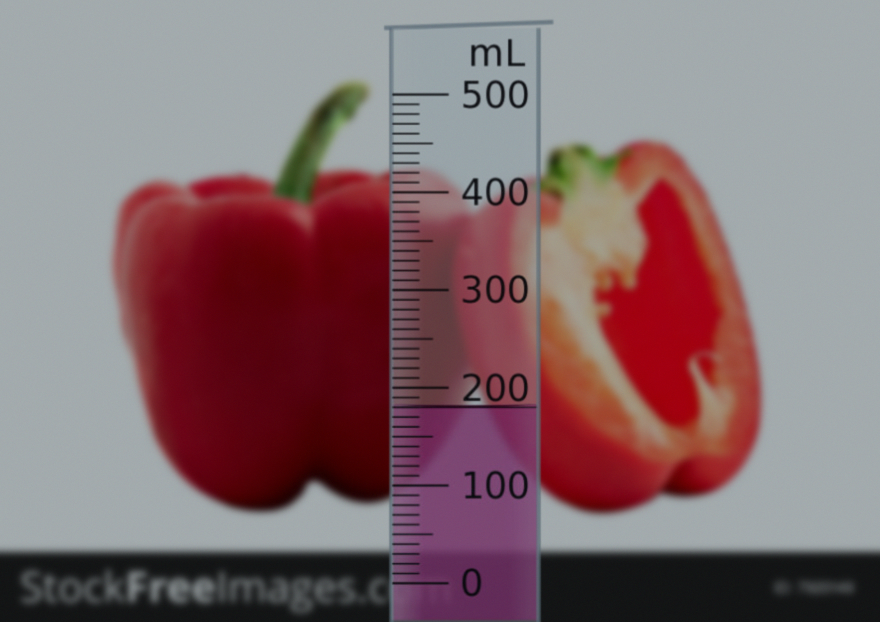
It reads **180** mL
